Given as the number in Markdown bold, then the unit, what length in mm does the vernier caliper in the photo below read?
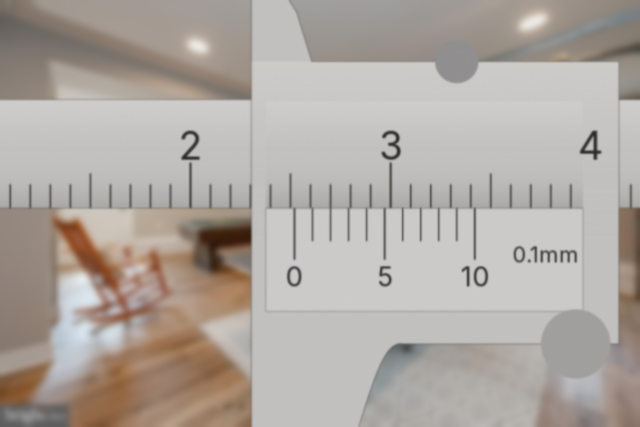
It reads **25.2** mm
